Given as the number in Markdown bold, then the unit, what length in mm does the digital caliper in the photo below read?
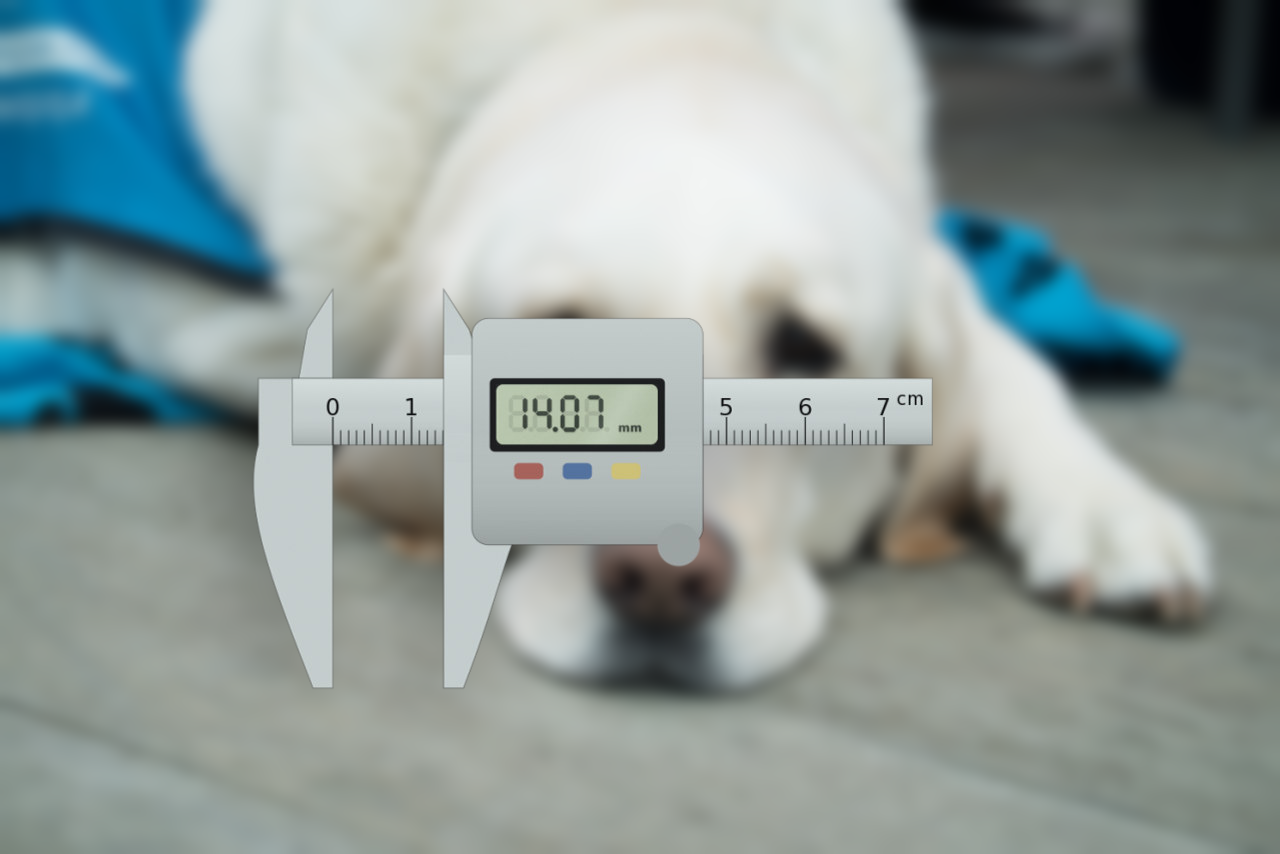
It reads **14.07** mm
